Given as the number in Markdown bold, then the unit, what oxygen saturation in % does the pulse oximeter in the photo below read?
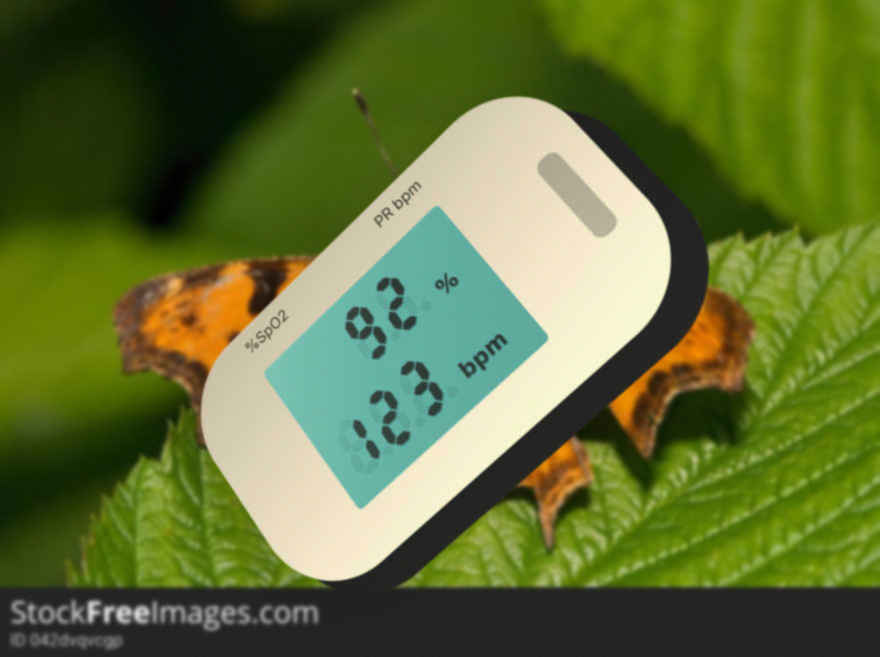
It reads **92** %
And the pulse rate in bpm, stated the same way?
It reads **123** bpm
